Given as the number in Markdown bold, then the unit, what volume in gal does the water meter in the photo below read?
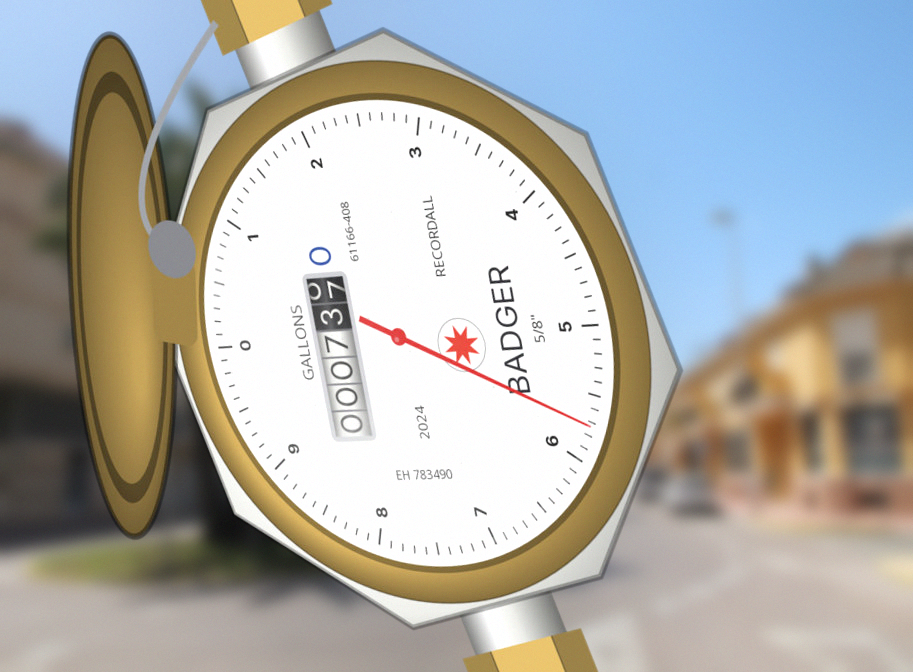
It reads **7365.7** gal
